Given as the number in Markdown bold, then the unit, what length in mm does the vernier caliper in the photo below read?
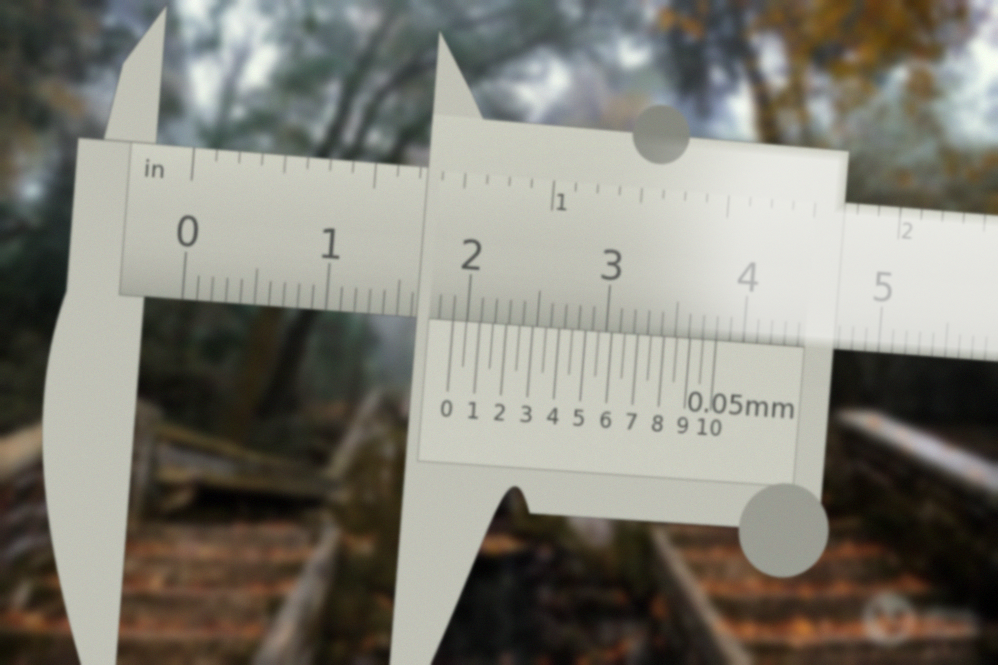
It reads **19.0** mm
